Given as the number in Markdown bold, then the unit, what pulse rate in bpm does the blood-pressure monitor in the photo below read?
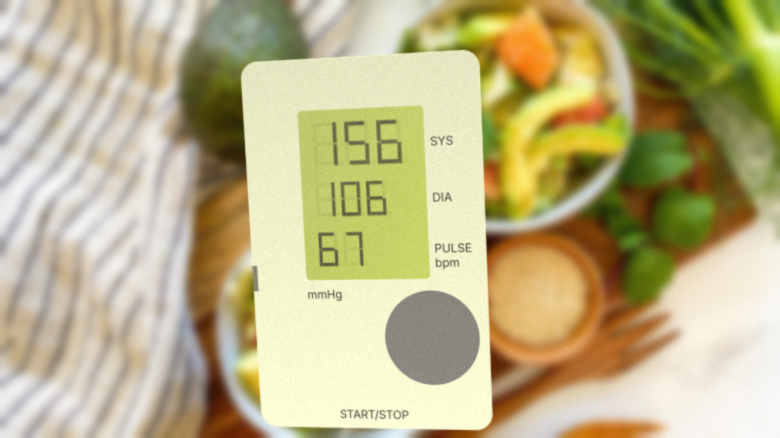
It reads **67** bpm
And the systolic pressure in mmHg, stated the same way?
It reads **156** mmHg
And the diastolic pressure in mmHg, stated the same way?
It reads **106** mmHg
